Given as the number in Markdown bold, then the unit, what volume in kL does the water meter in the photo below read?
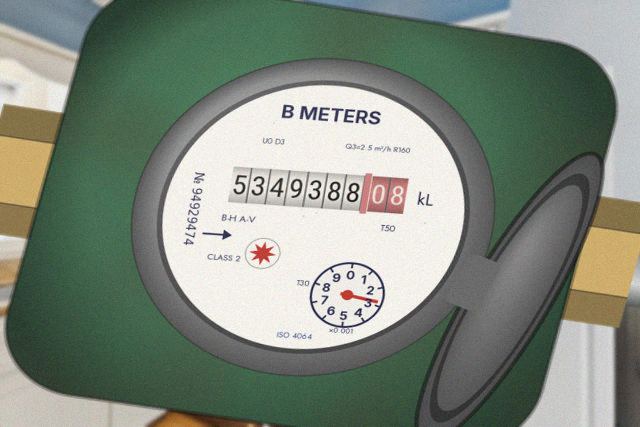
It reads **5349388.082** kL
